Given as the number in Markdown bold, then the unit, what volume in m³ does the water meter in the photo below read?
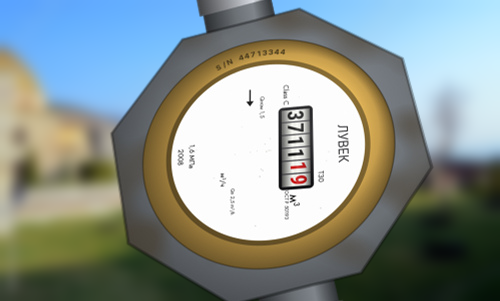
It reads **3711.19** m³
